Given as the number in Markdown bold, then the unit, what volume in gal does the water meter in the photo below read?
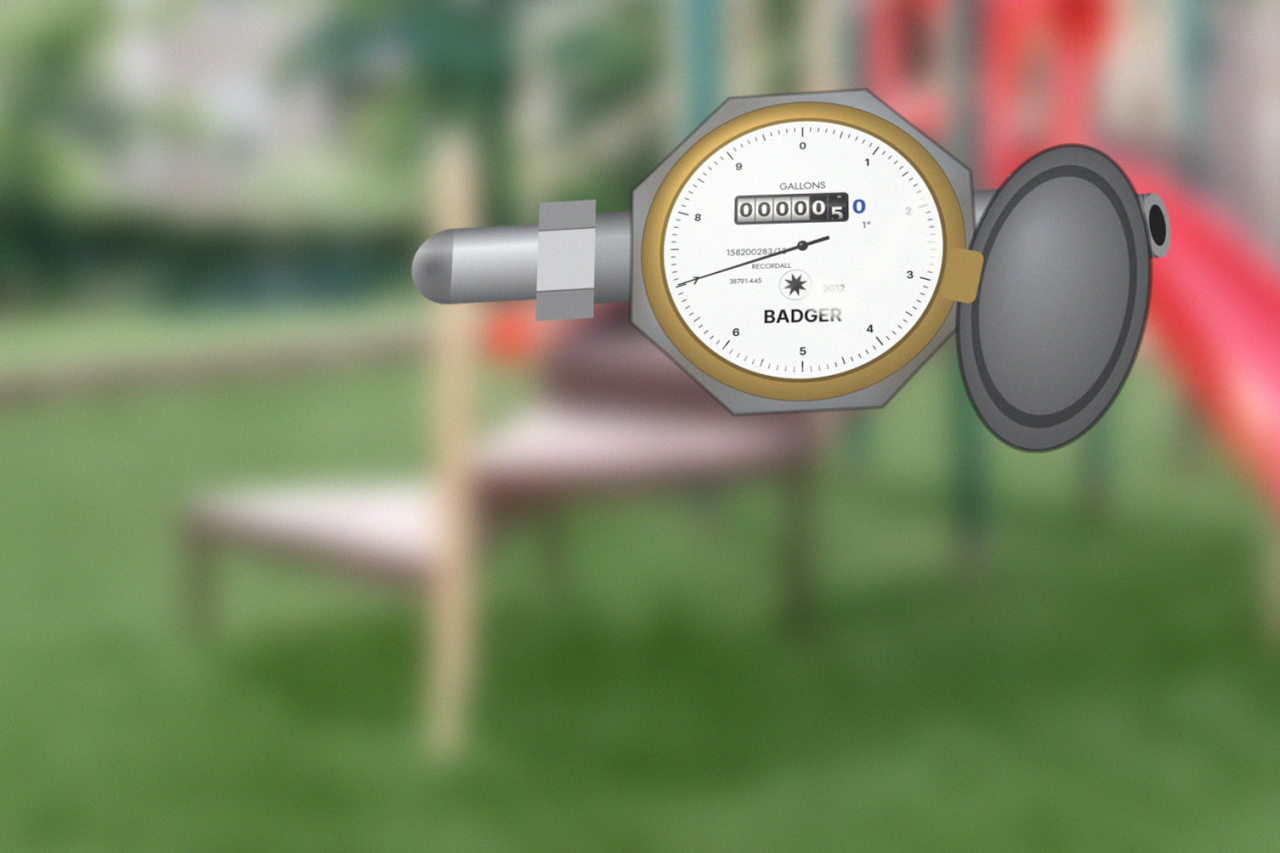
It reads **47.0** gal
